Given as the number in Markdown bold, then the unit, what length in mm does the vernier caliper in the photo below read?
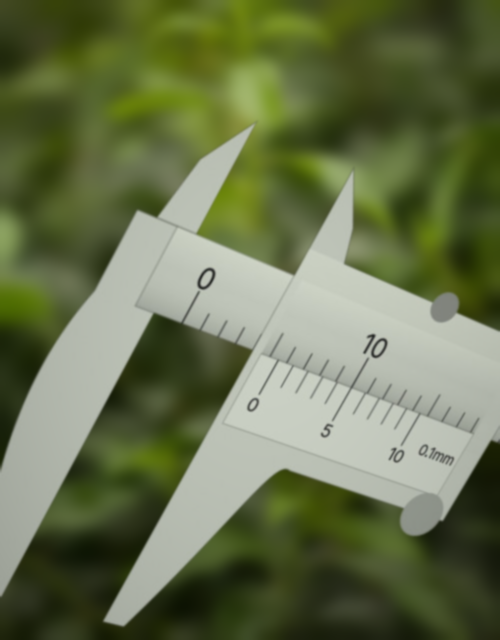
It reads **5.5** mm
